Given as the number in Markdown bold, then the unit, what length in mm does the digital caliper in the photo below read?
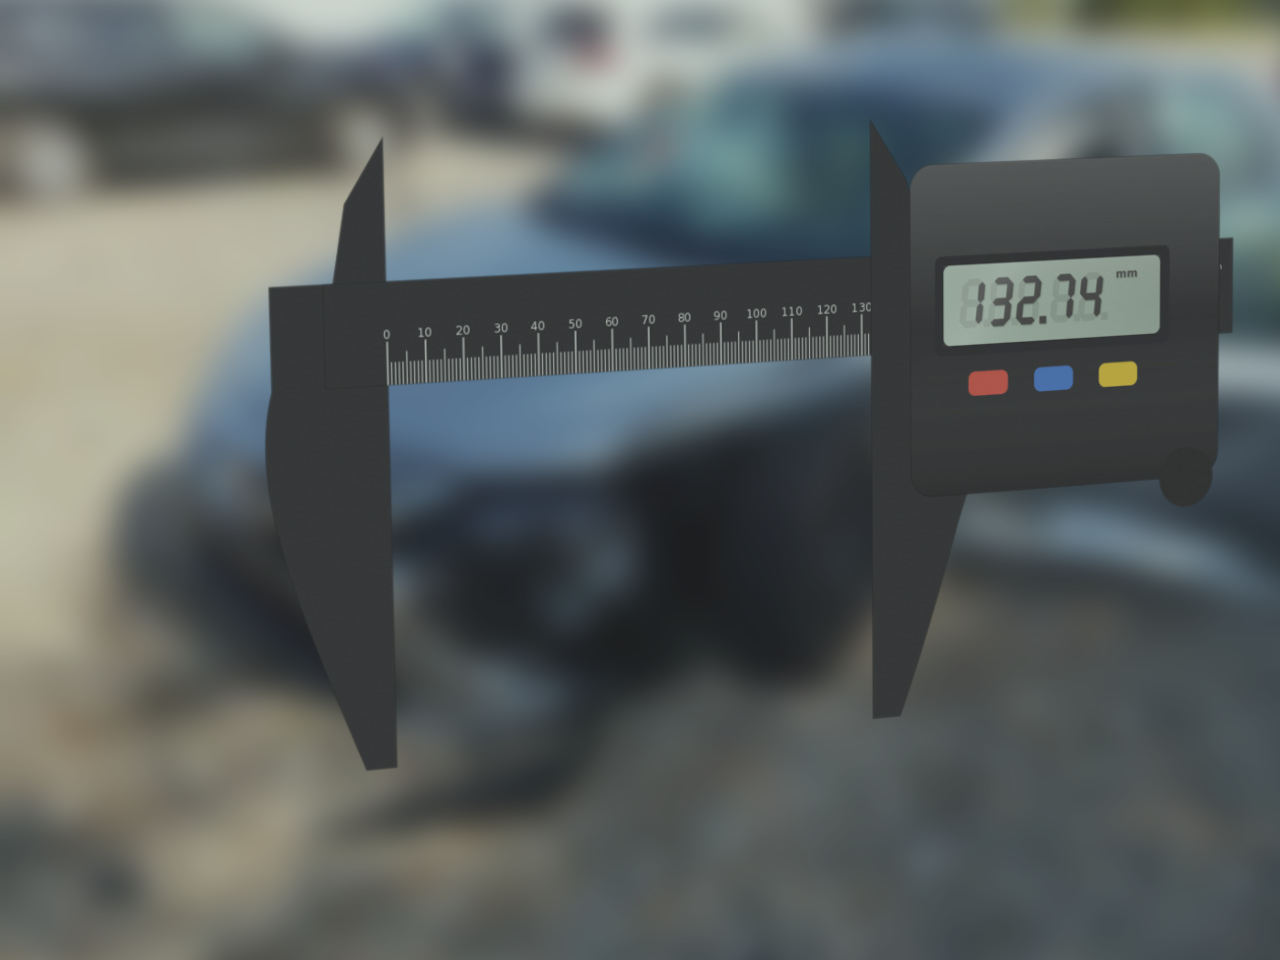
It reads **132.74** mm
